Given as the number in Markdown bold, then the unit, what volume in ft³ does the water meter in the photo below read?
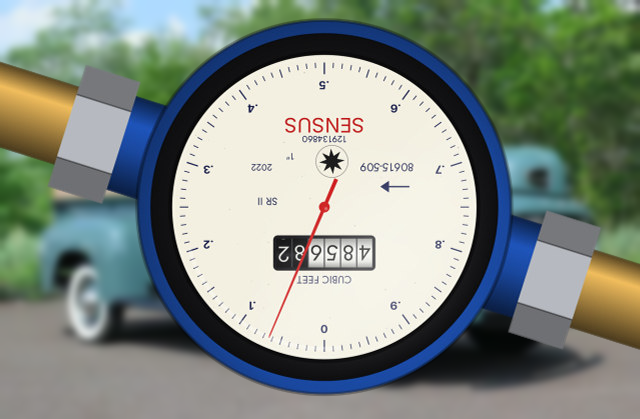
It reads **485682.06** ft³
